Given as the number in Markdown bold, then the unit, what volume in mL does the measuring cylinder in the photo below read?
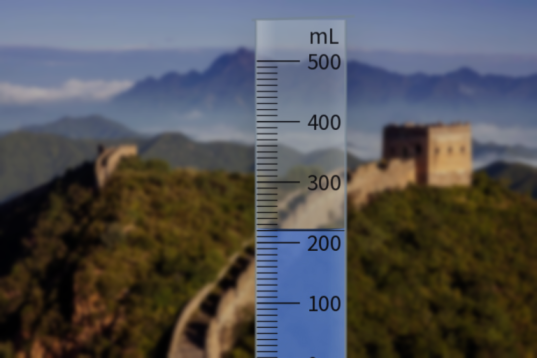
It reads **220** mL
